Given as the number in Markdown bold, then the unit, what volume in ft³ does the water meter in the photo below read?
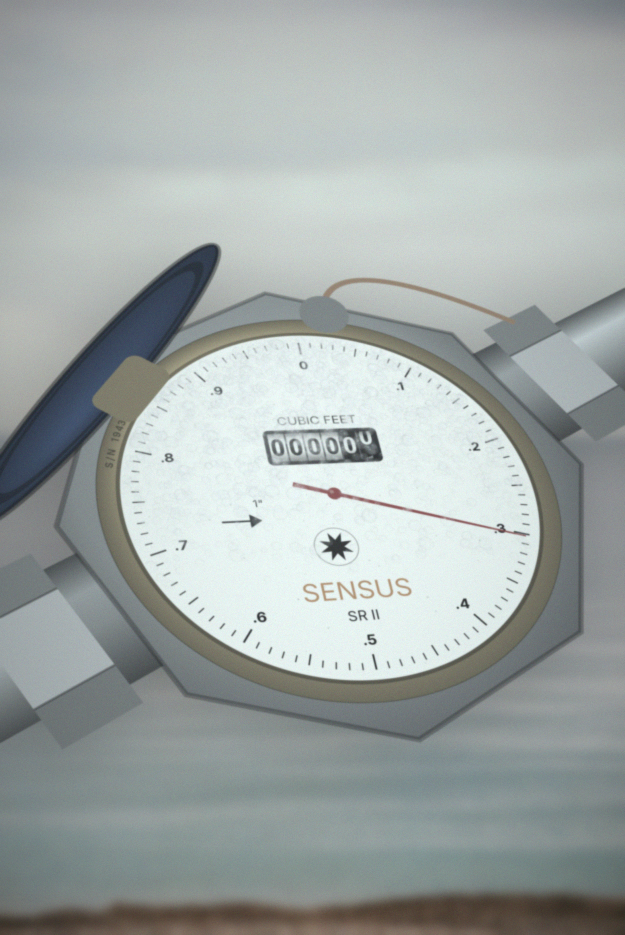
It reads **0.30** ft³
